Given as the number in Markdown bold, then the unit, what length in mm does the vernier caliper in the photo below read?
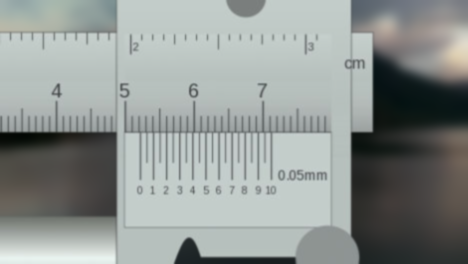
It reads **52.2** mm
